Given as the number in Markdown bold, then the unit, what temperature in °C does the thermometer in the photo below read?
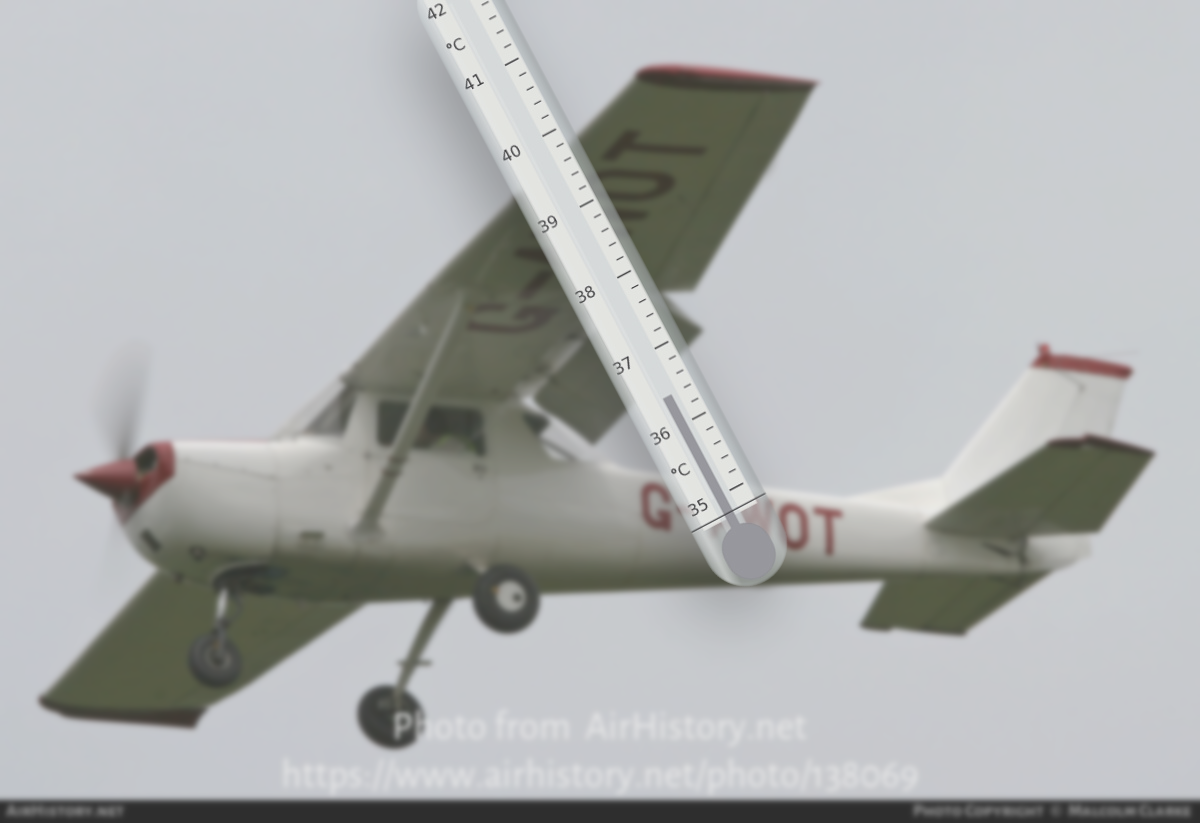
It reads **36.4** °C
